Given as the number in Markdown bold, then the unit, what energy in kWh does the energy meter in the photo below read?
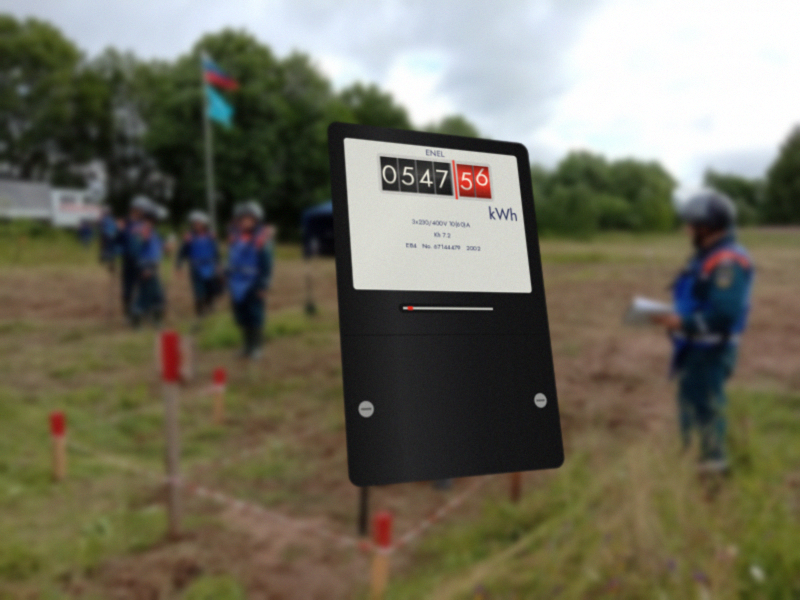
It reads **547.56** kWh
